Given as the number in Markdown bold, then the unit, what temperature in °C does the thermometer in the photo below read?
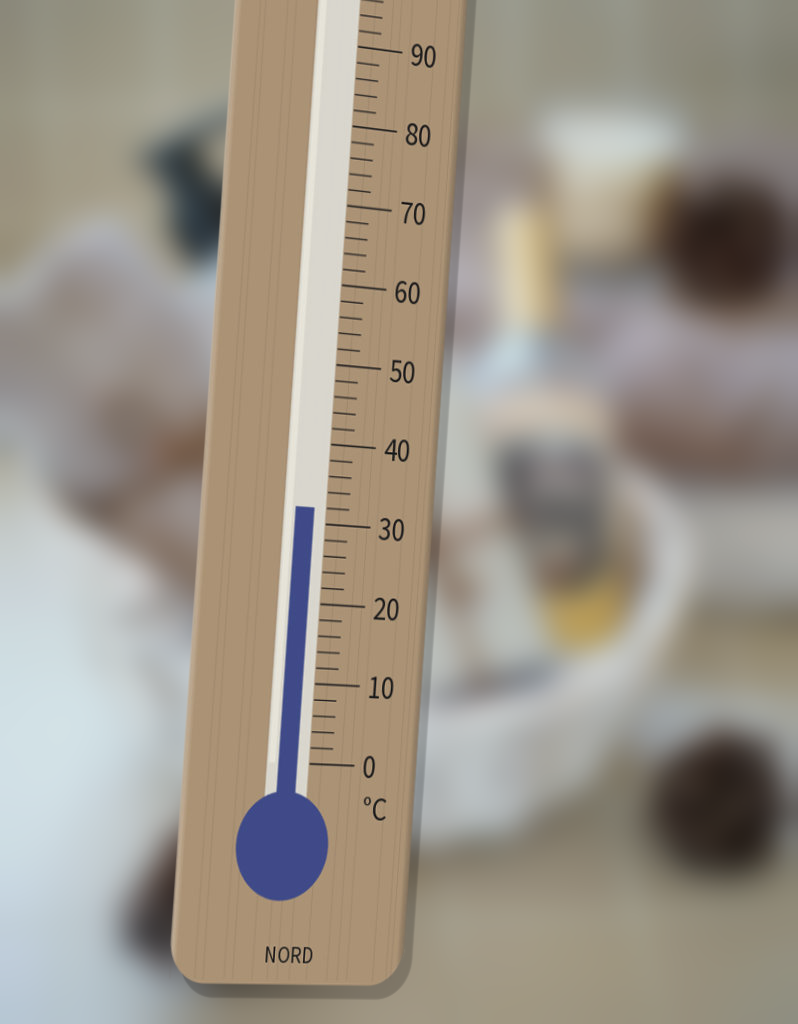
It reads **32** °C
